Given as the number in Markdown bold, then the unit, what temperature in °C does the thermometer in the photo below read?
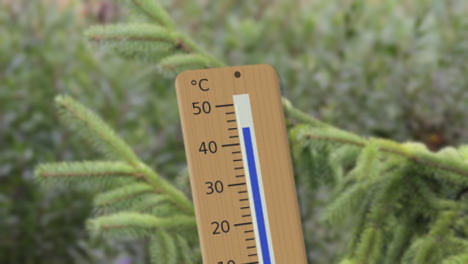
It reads **44** °C
